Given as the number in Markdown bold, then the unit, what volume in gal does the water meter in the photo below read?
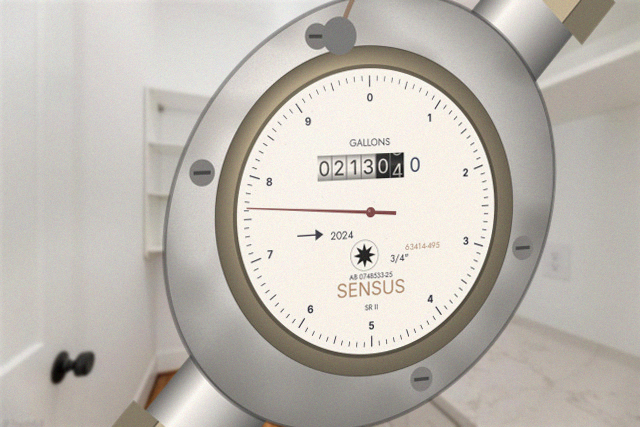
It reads **213037.6** gal
